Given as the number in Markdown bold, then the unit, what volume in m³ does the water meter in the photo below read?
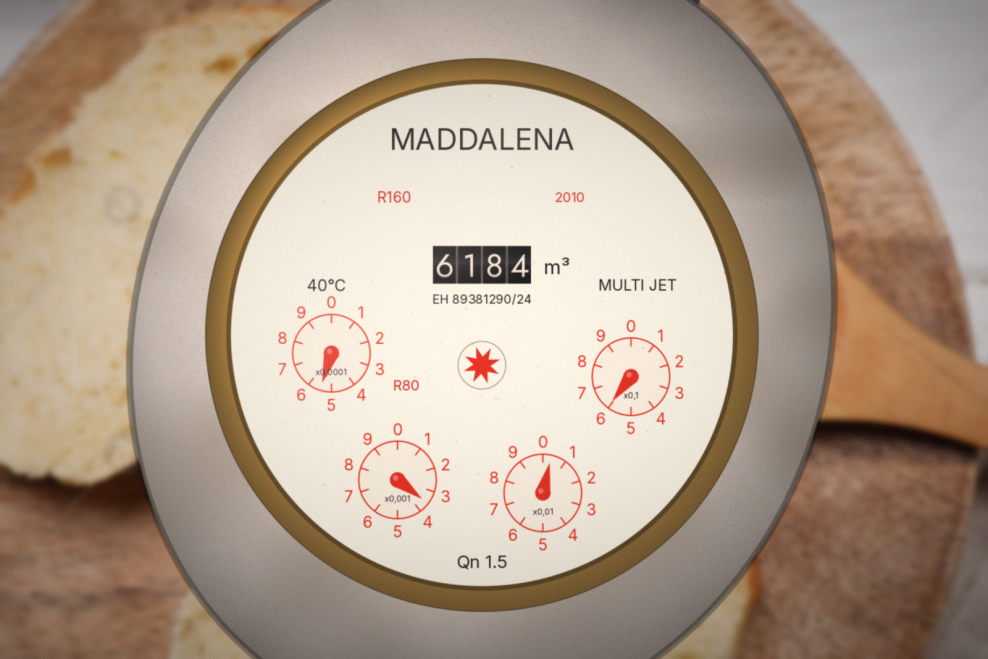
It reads **6184.6035** m³
